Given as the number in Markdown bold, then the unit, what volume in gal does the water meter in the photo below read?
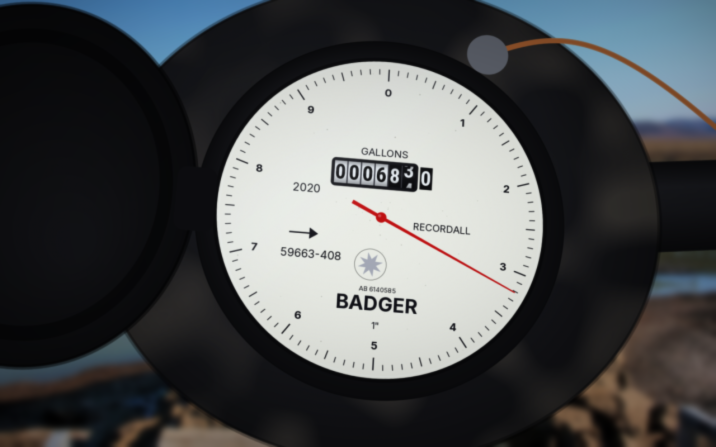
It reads **6833.2** gal
